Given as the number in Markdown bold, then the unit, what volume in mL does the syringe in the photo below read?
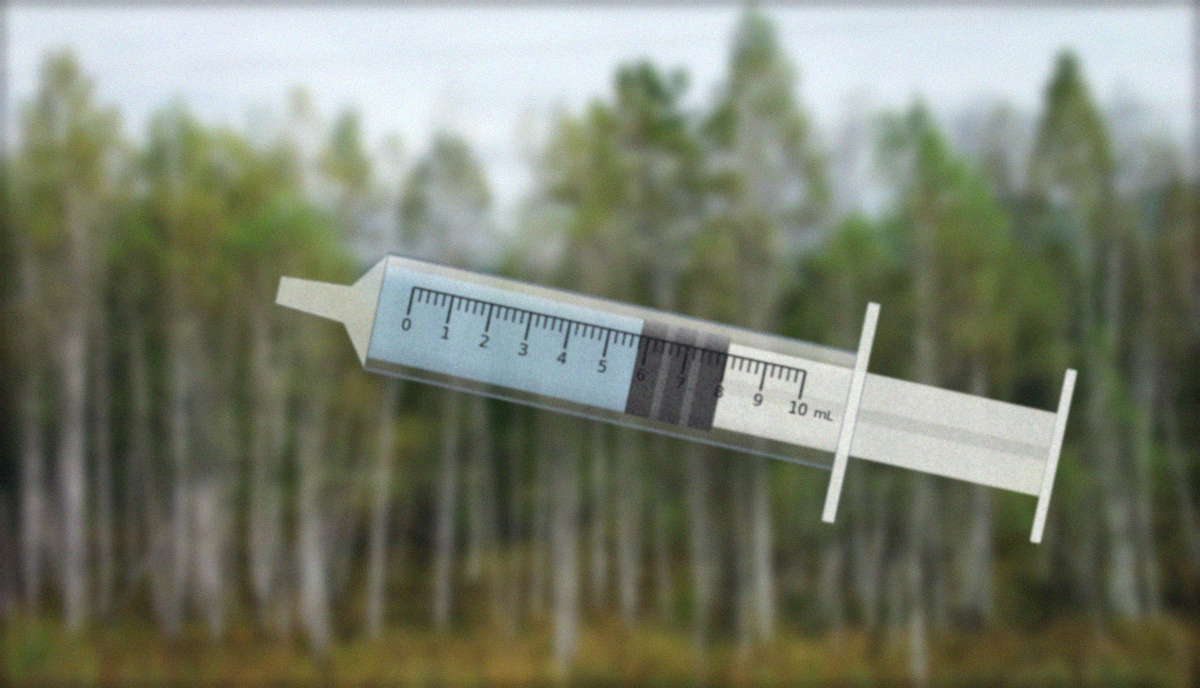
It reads **5.8** mL
